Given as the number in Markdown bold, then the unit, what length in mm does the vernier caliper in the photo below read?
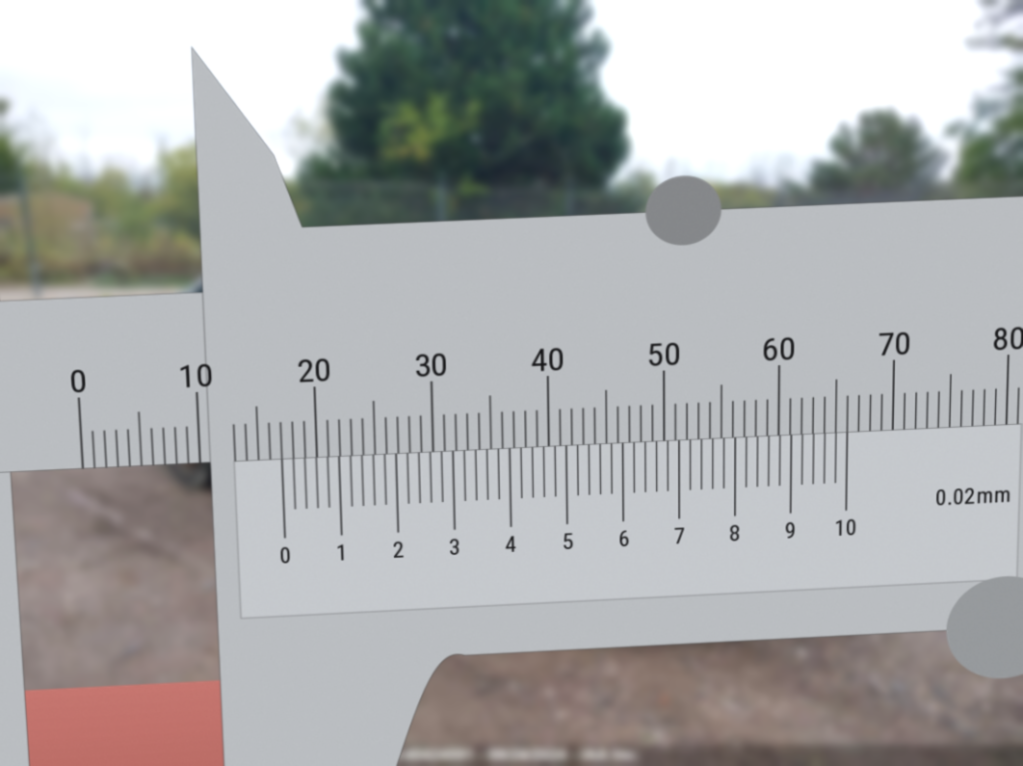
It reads **17.0** mm
